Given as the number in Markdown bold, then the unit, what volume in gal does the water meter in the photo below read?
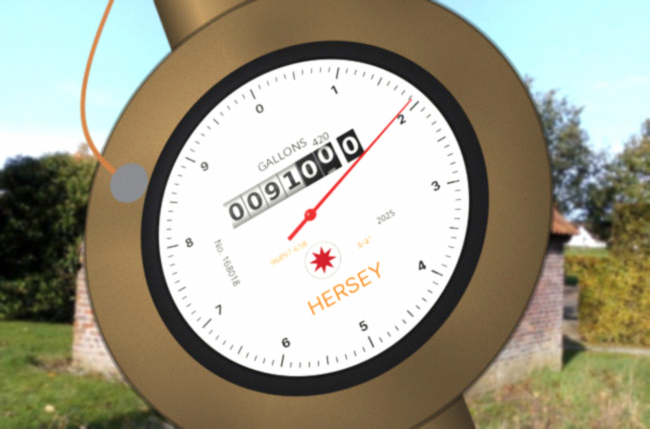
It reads **91001.9** gal
